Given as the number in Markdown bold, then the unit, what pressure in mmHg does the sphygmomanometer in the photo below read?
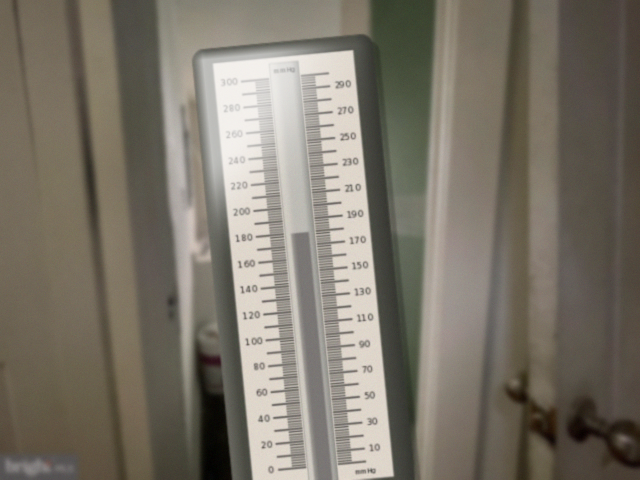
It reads **180** mmHg
